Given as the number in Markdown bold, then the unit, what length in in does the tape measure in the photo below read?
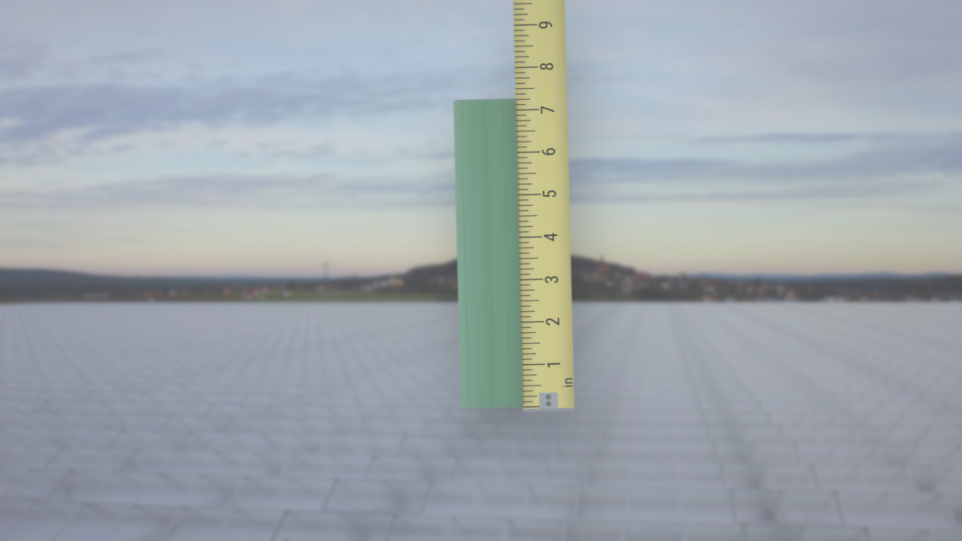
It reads **7.25** in
